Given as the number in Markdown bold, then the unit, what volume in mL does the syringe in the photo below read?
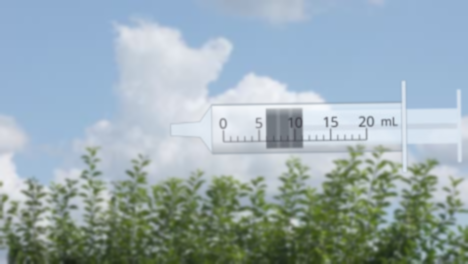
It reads **6** mL
